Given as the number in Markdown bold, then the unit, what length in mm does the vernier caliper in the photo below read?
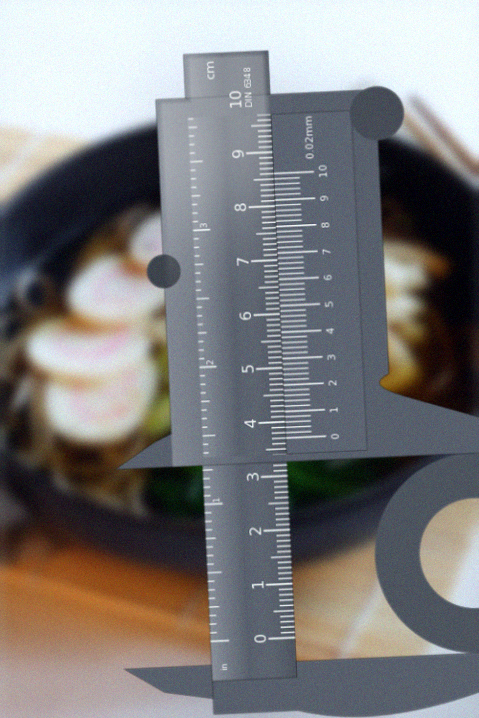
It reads **37.0** mm
